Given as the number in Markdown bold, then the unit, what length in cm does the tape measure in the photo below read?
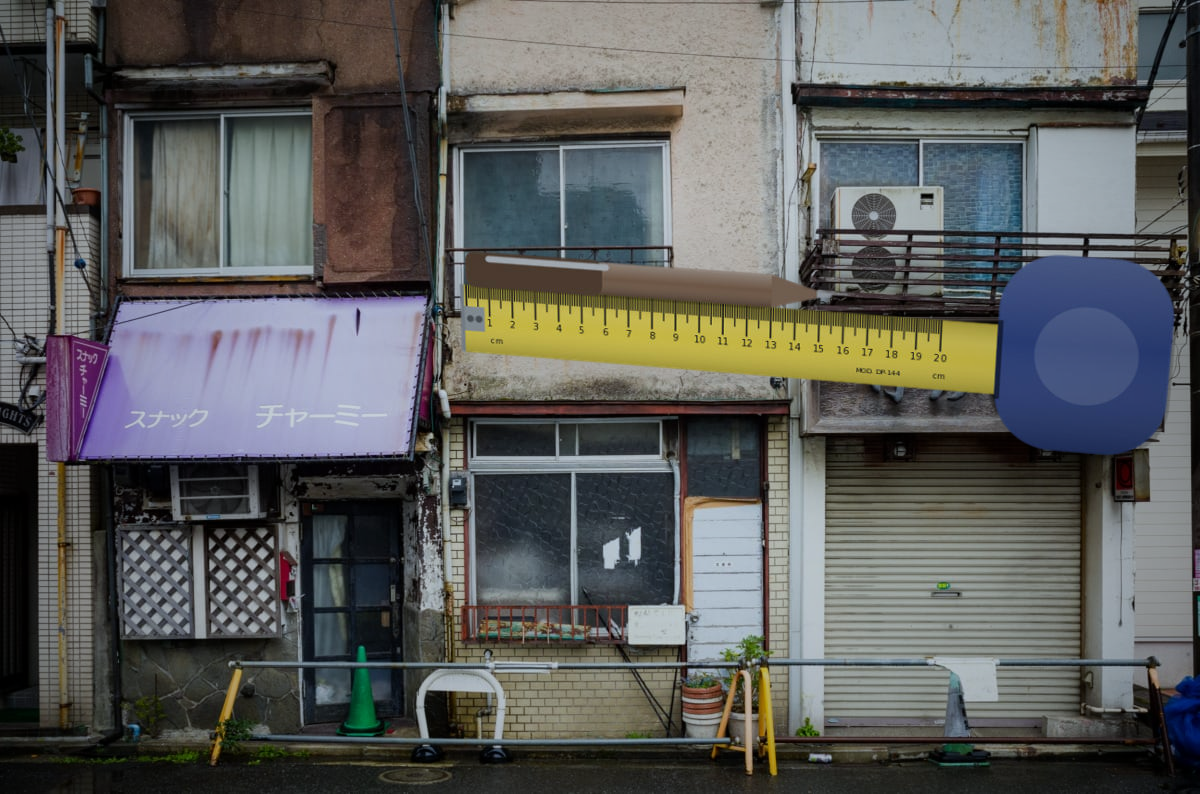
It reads **15.5** cm
